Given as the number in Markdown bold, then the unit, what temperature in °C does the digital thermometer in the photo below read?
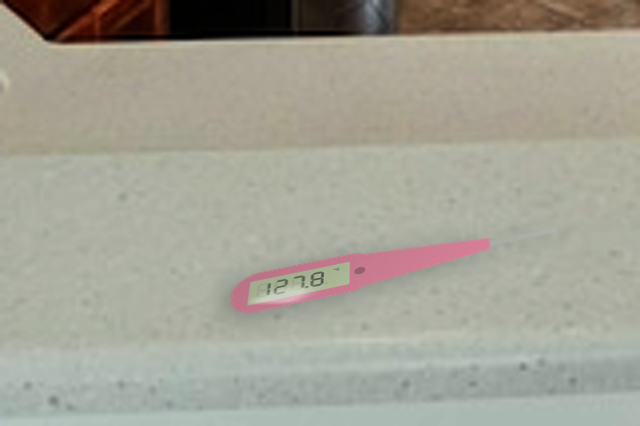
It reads **127.8** °C
